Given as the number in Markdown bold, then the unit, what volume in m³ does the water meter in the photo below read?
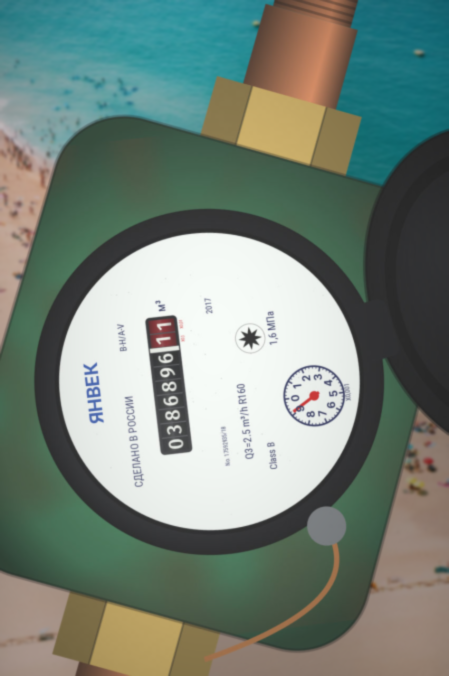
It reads **386896.109** m³
